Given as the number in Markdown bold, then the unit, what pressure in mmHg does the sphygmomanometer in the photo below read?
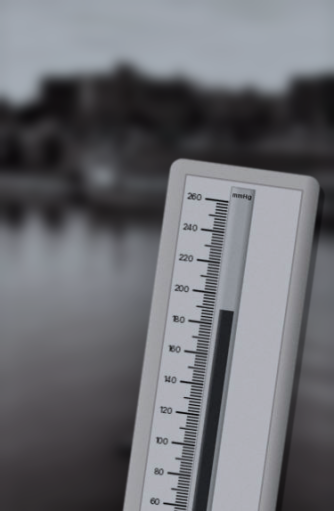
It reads **190** mmHg
